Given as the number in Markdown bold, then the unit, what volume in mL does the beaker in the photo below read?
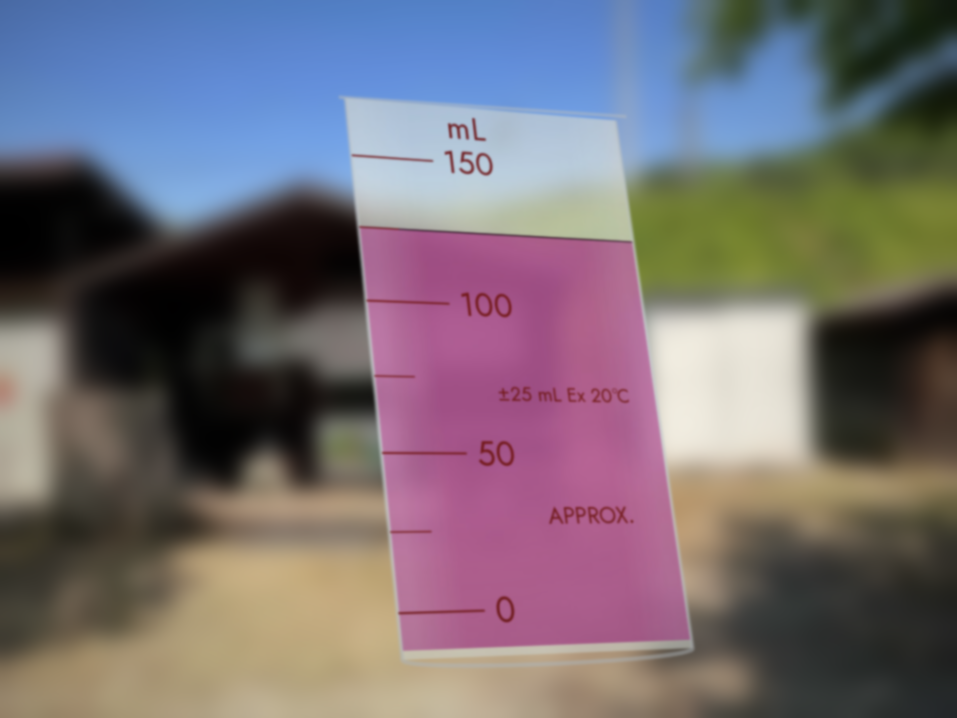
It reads **125** mL
